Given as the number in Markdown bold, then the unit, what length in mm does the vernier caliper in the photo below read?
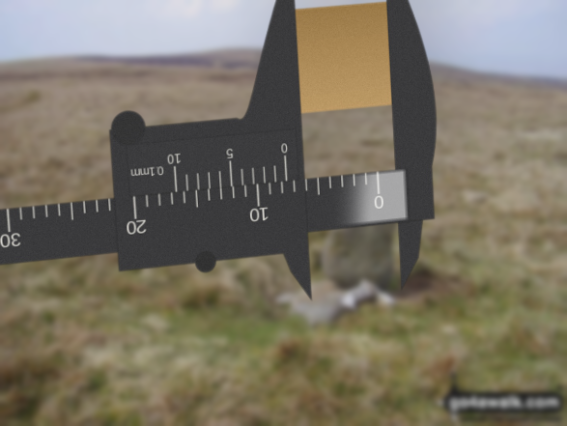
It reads **7.6** mm
